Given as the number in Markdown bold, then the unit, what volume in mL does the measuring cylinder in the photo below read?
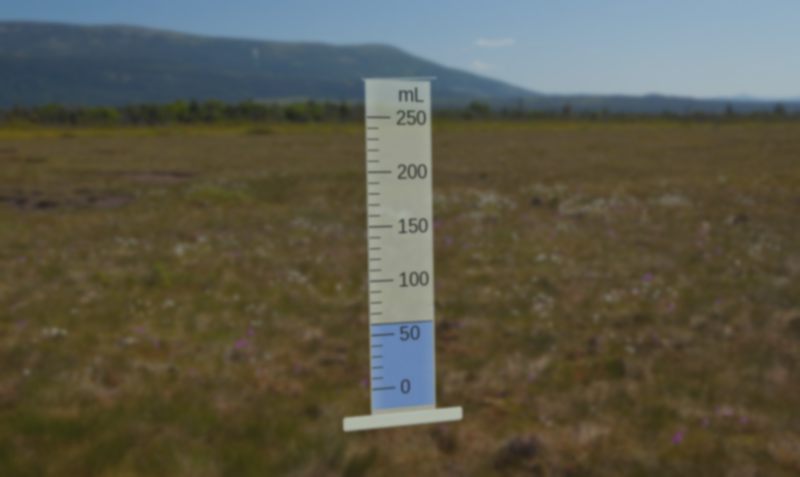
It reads **60** mL
